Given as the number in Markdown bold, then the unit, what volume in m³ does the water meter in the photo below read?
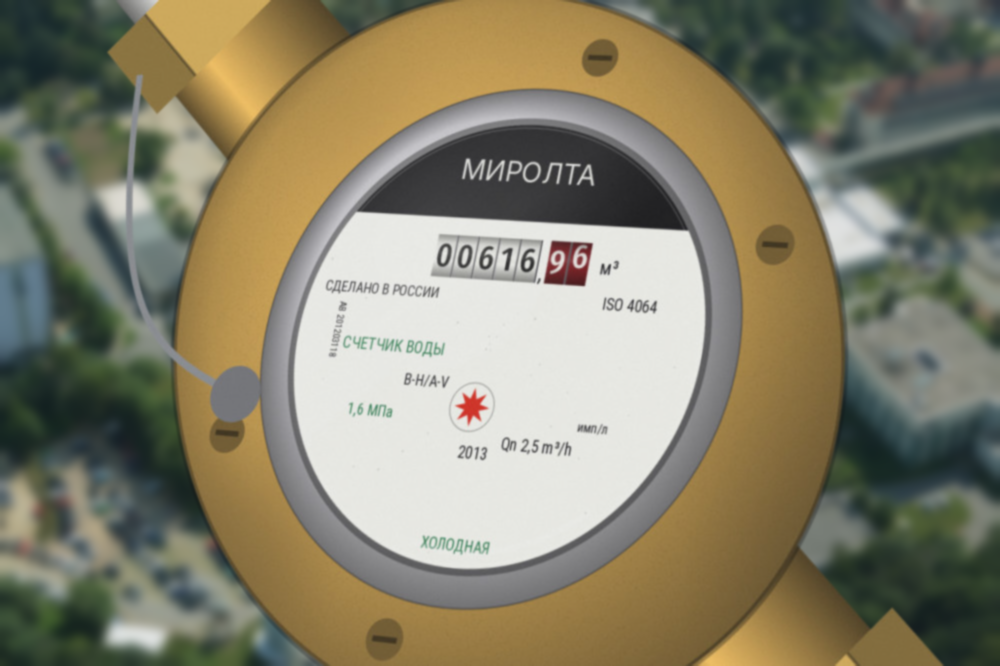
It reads **616.96** m³
